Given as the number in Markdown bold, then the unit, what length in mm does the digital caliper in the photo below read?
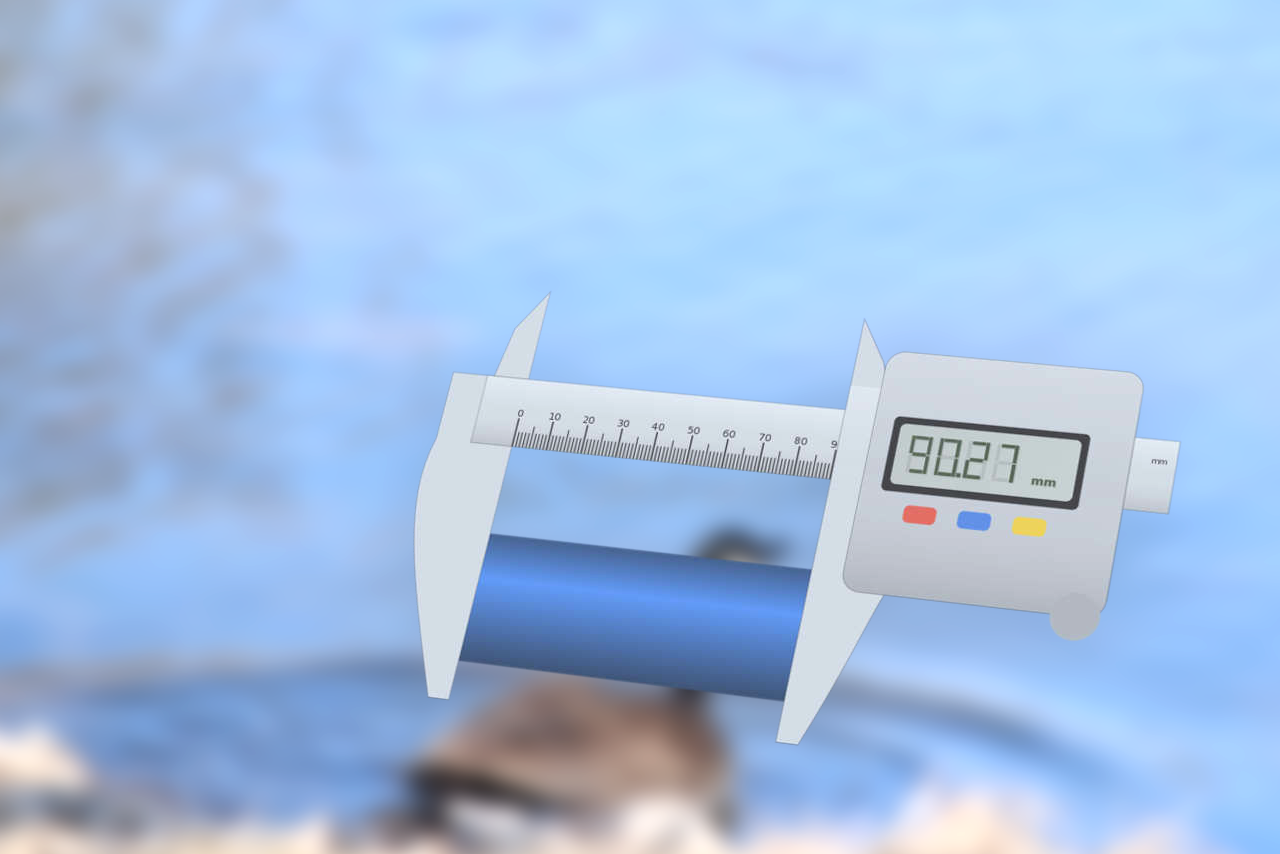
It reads **90.27** mm
